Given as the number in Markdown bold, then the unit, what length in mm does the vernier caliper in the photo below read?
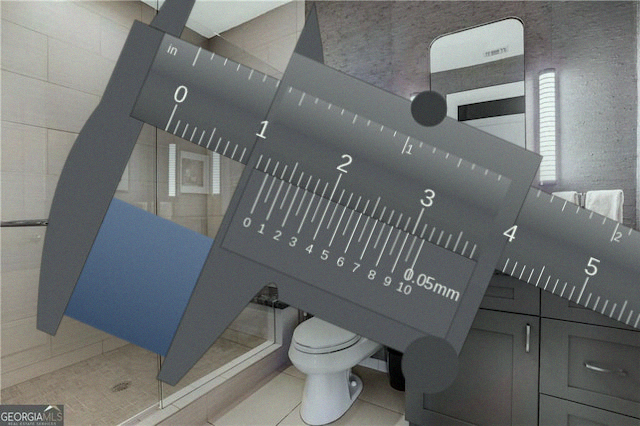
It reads **12.4** mm
